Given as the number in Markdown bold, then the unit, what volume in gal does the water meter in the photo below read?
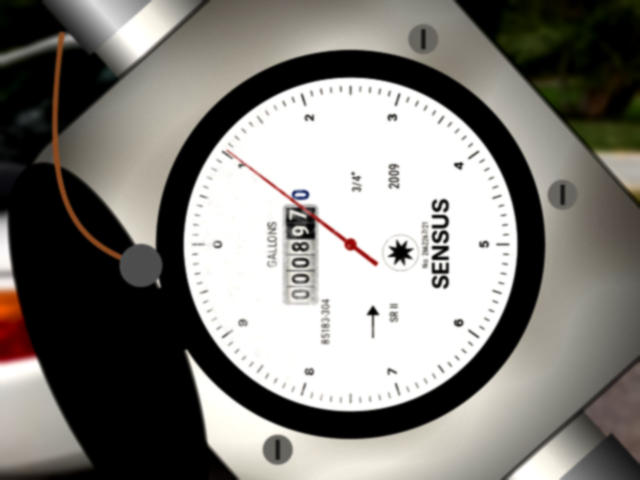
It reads **8971.0** gal
